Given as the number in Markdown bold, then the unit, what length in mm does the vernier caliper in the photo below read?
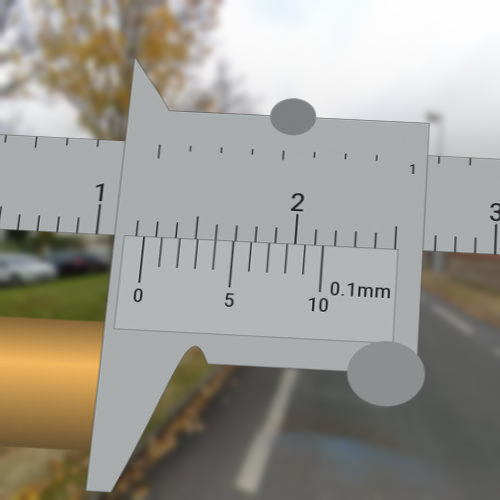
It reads **12.4** mm
